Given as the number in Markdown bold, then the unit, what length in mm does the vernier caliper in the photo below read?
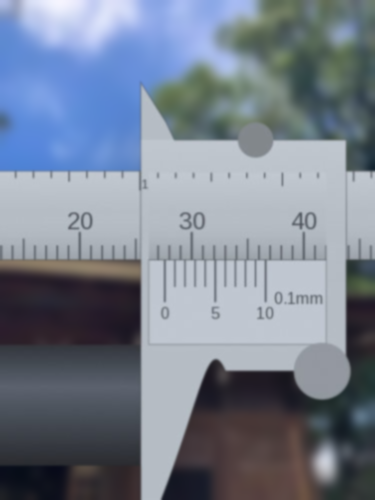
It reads **27.6** mm
